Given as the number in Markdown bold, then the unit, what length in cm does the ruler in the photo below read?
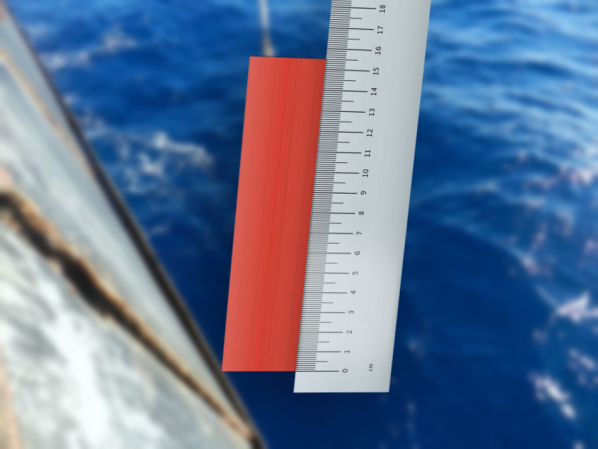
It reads **15.5** cm
